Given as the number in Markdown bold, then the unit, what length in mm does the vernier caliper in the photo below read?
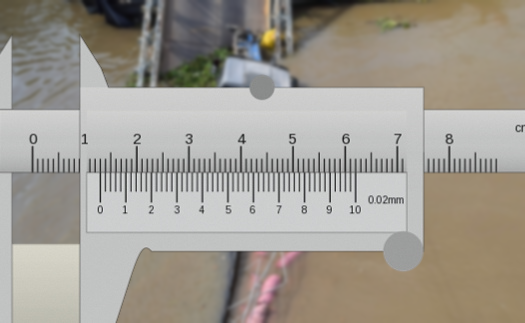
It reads **13.0** mm
